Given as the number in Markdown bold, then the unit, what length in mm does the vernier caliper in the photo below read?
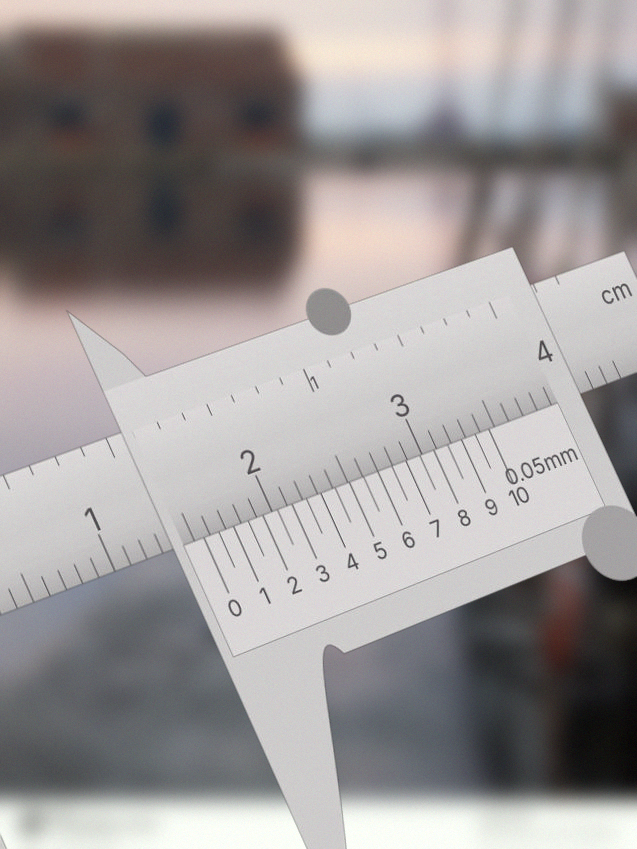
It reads **15.6** mm
